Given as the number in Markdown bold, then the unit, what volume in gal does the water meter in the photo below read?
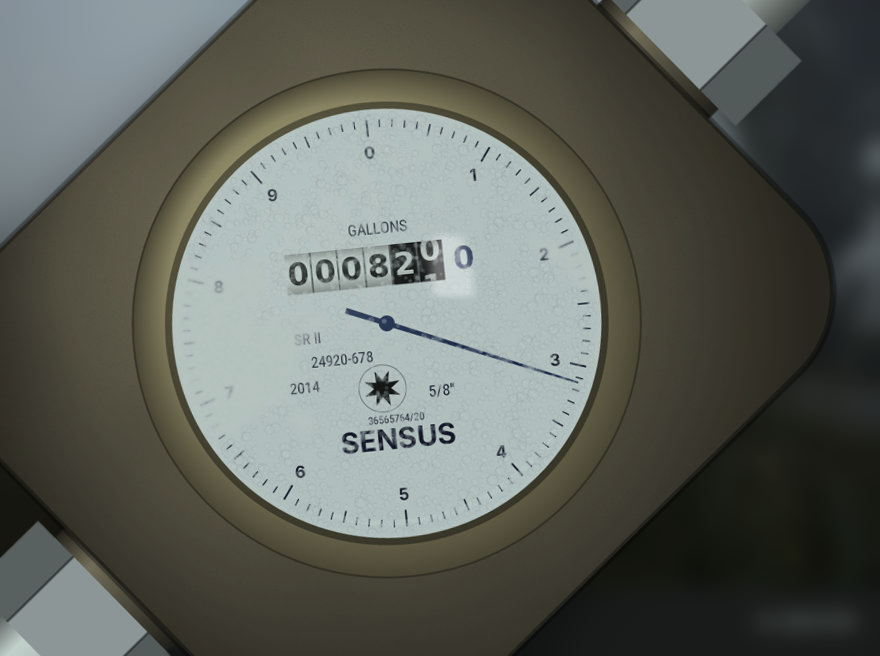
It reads **8203.1** gal
